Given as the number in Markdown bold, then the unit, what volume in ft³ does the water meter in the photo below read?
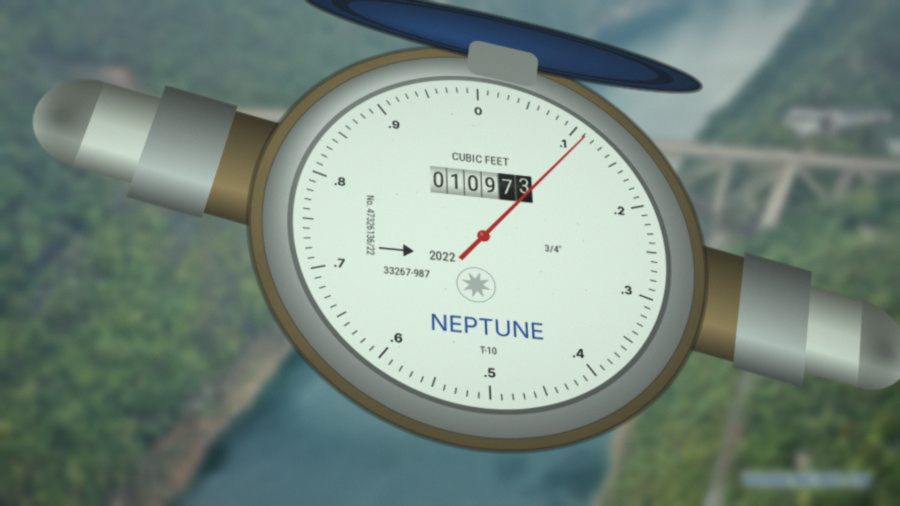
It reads **10973.11** ft³
